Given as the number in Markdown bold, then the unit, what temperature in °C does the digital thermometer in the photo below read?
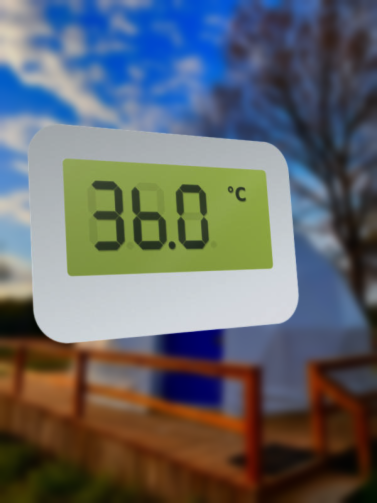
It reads **36.0** °C
